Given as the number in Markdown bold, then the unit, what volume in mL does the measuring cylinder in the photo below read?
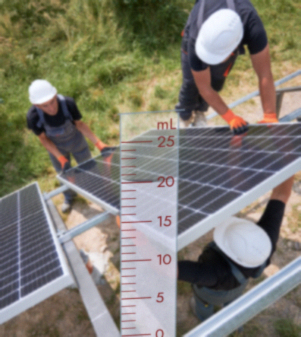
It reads **20** mL
